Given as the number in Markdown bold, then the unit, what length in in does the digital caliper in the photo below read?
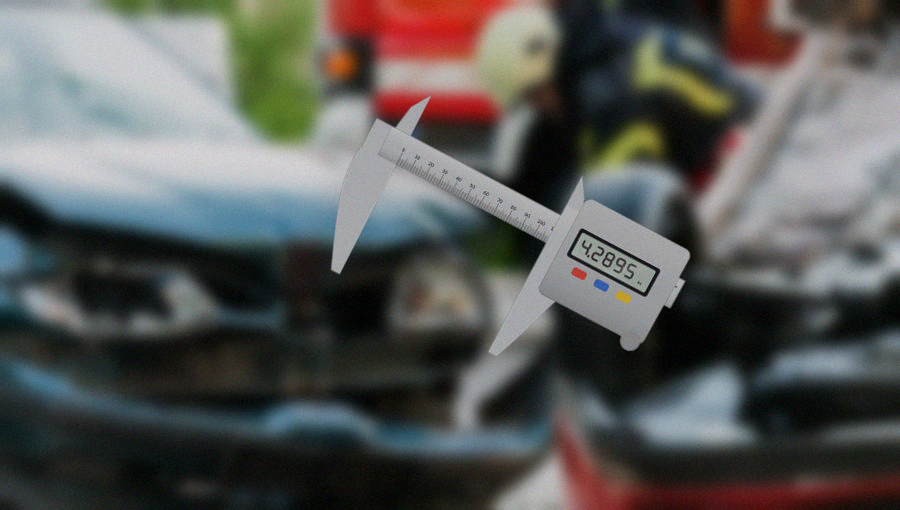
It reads **4.2895** in
